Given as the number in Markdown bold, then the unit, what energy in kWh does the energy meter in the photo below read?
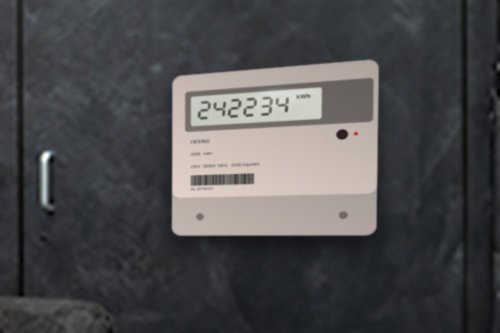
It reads **242234** kWh
